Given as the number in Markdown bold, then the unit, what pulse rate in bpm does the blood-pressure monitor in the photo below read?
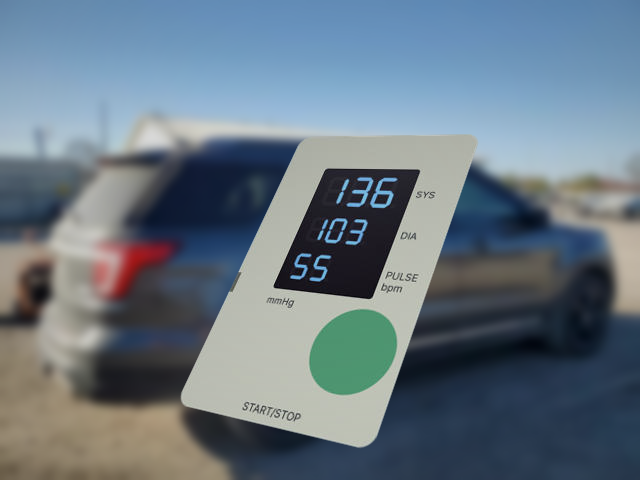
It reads **55** bpm
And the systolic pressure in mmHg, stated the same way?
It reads **136** mmHg
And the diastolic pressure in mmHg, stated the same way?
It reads **103** mmHg
